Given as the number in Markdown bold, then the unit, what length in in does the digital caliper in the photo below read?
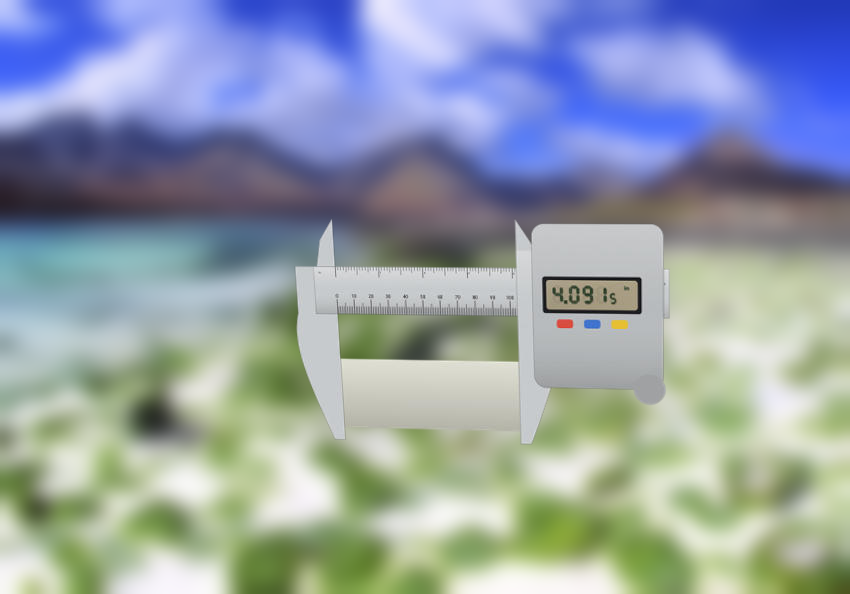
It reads **4.0915** in
